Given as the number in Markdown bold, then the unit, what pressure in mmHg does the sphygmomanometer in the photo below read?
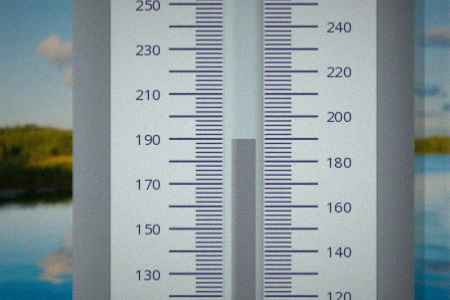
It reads **190** mmHg
